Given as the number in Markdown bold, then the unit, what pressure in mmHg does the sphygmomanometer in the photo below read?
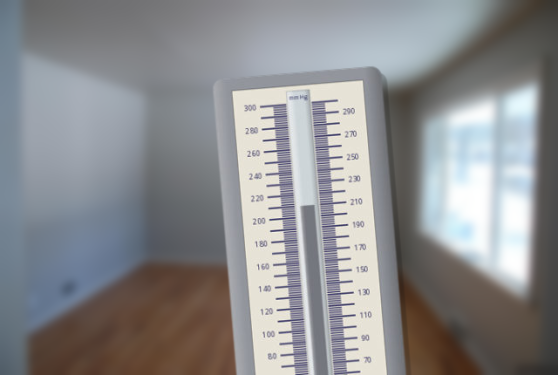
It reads **210** mmHg
